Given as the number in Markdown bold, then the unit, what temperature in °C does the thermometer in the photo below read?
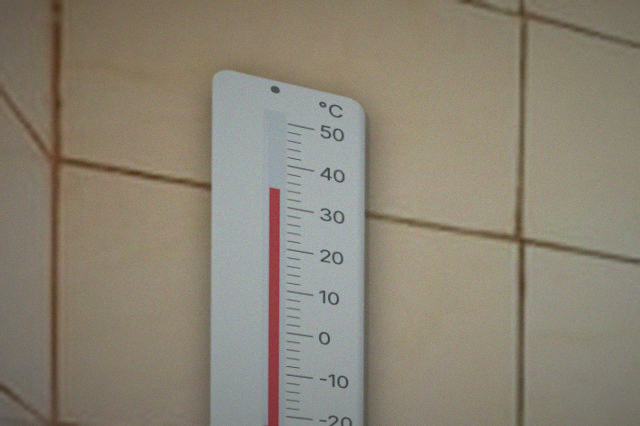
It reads **34** °C
